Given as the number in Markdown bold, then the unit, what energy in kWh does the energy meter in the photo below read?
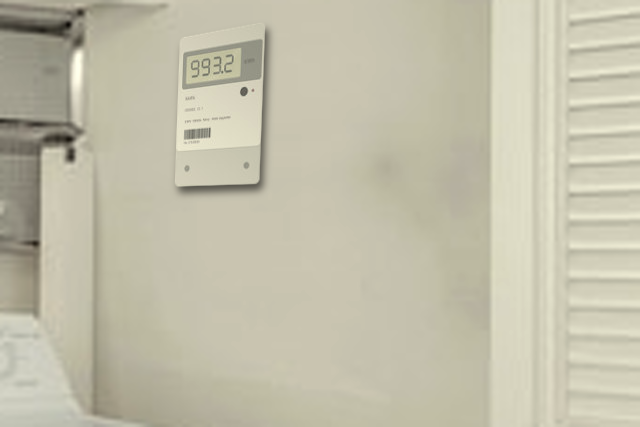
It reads **993.2** kWh
